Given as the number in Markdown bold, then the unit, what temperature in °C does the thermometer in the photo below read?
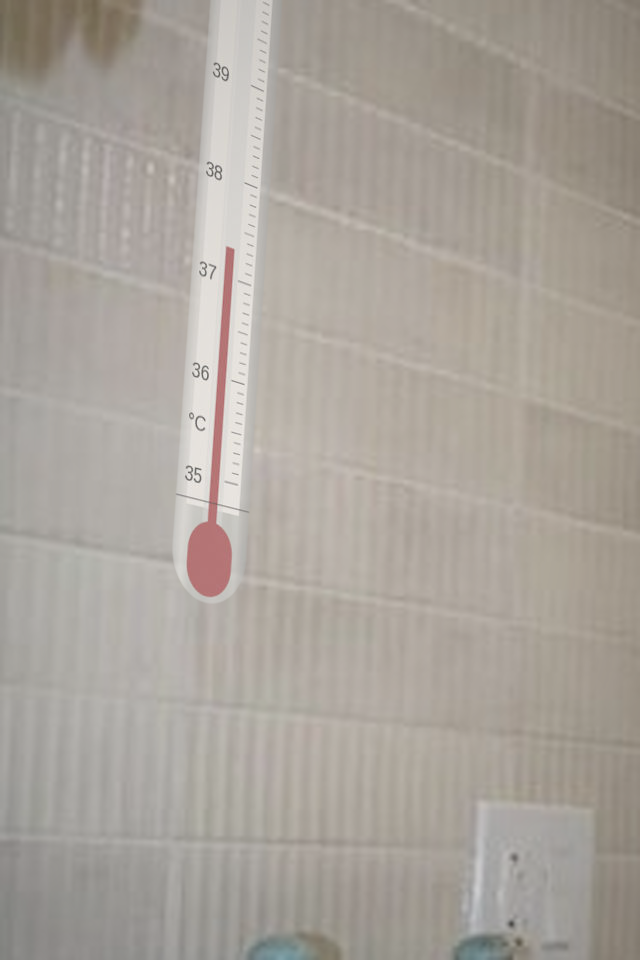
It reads **37.3** °C
